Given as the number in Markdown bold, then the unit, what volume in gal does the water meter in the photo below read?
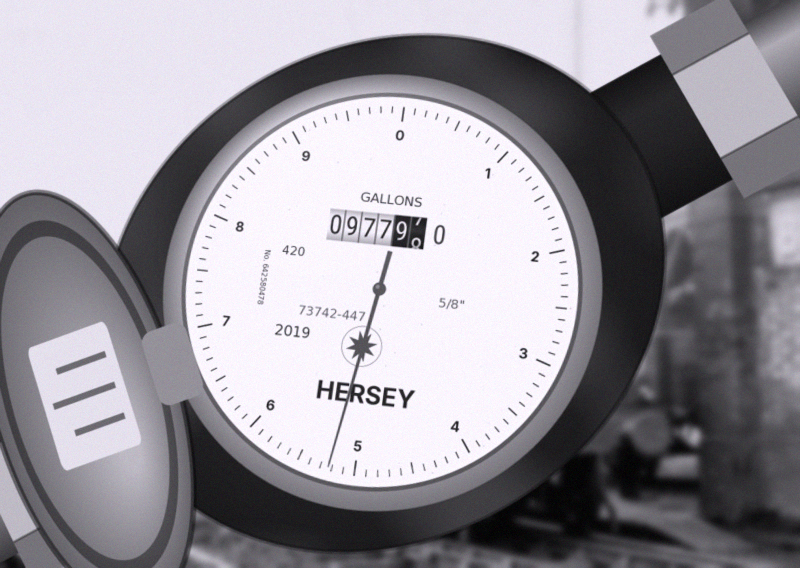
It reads **977975.2** gal
